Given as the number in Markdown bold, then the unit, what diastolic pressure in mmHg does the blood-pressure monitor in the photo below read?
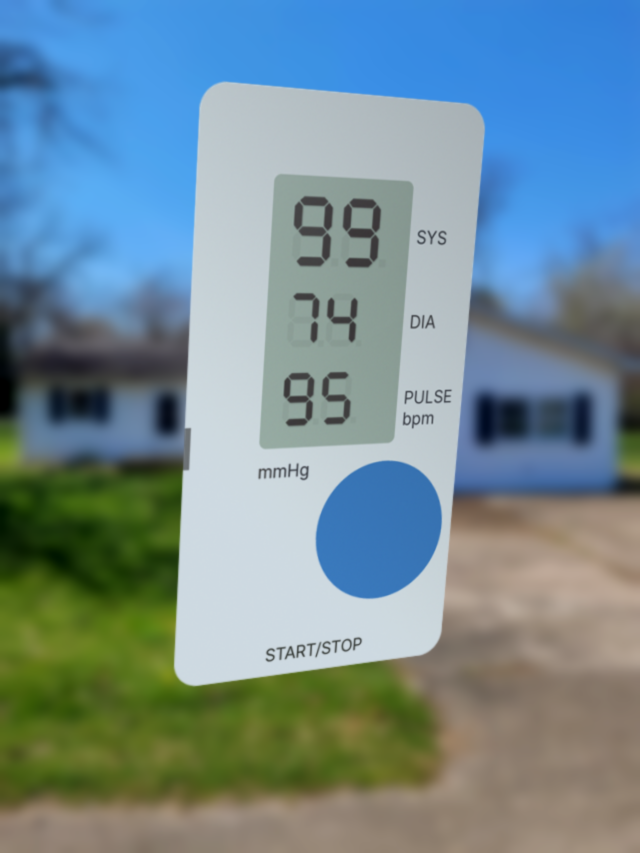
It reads **74** mmHg
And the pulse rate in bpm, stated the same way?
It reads **95** bpm
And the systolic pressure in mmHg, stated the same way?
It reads **99** mmHg
